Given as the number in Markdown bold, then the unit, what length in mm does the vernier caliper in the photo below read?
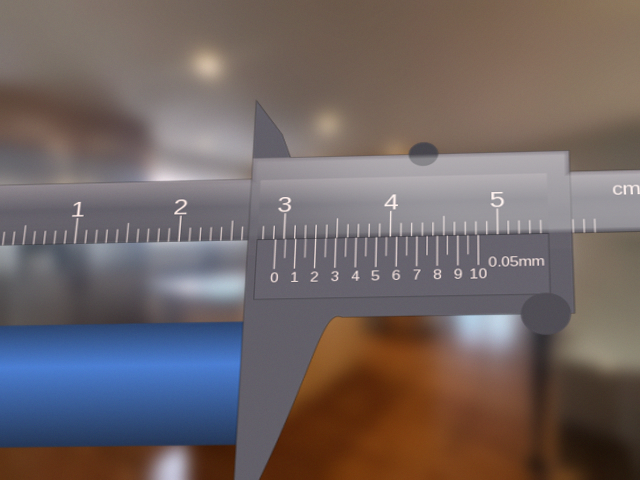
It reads **29.2** mm
